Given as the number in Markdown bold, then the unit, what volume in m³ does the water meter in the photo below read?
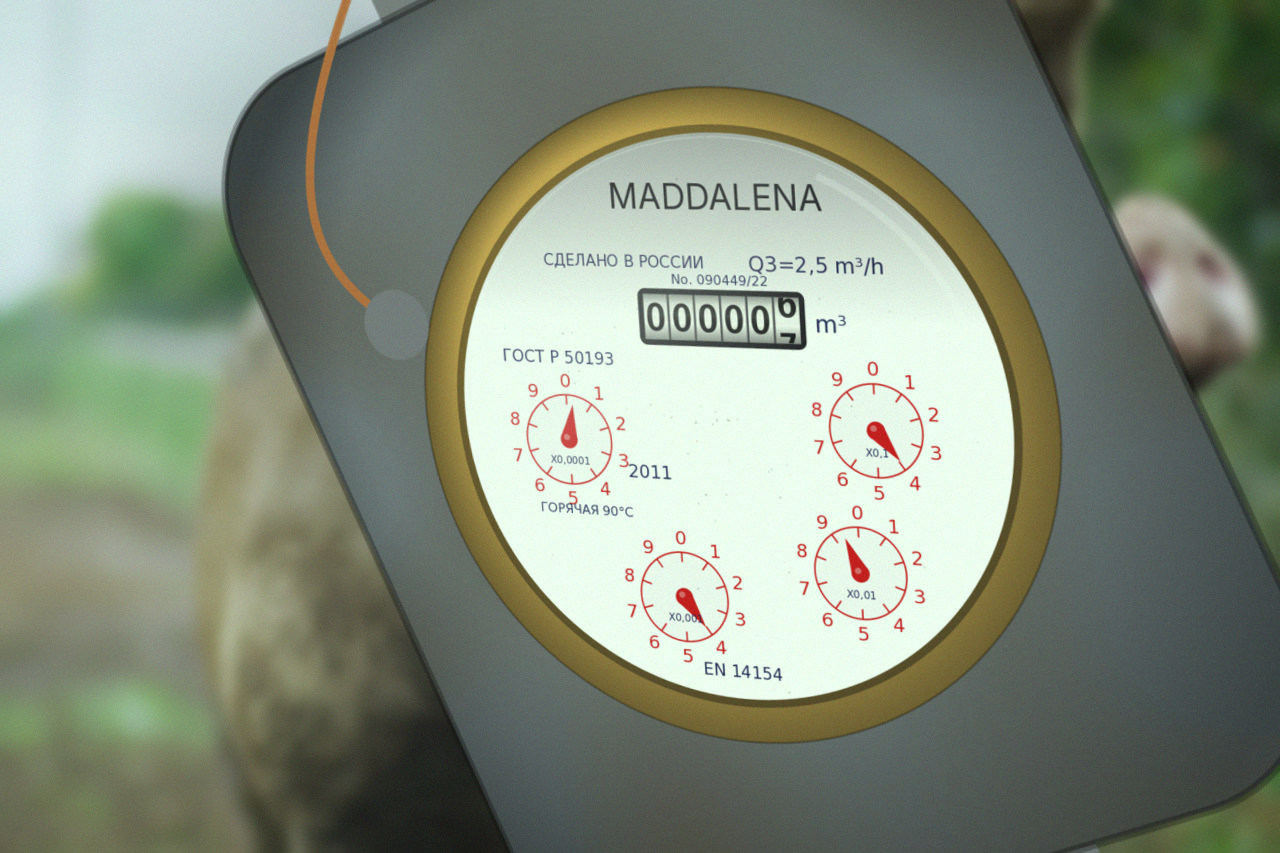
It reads **6.3940** m³
